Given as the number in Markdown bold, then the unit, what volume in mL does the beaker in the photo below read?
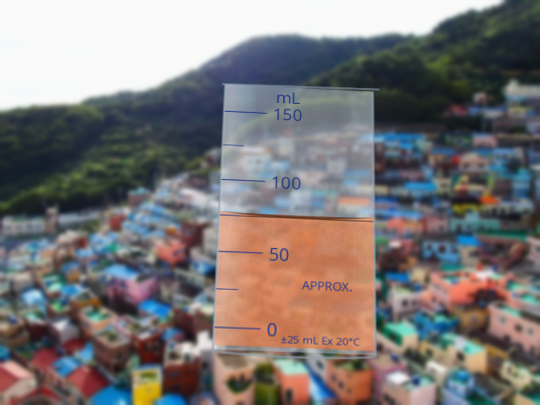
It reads **75** mL
